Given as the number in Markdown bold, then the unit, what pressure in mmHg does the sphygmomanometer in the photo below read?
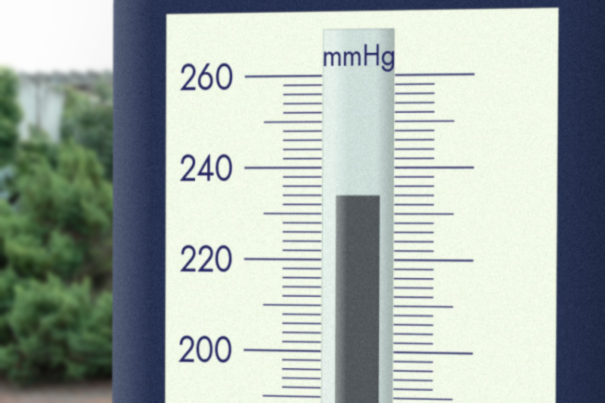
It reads **234** mmHg
